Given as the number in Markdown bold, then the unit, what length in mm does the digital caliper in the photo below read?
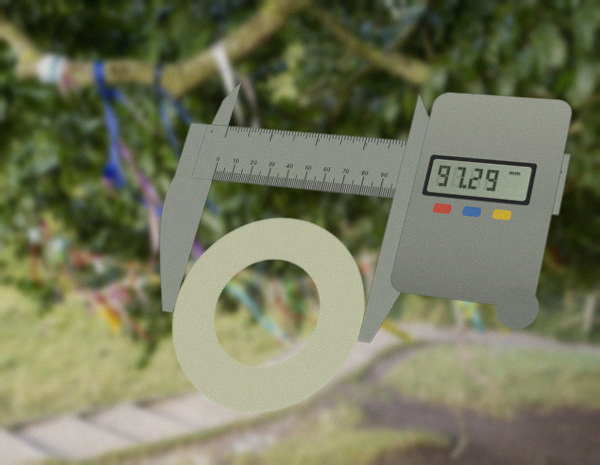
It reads **97.29** mm
